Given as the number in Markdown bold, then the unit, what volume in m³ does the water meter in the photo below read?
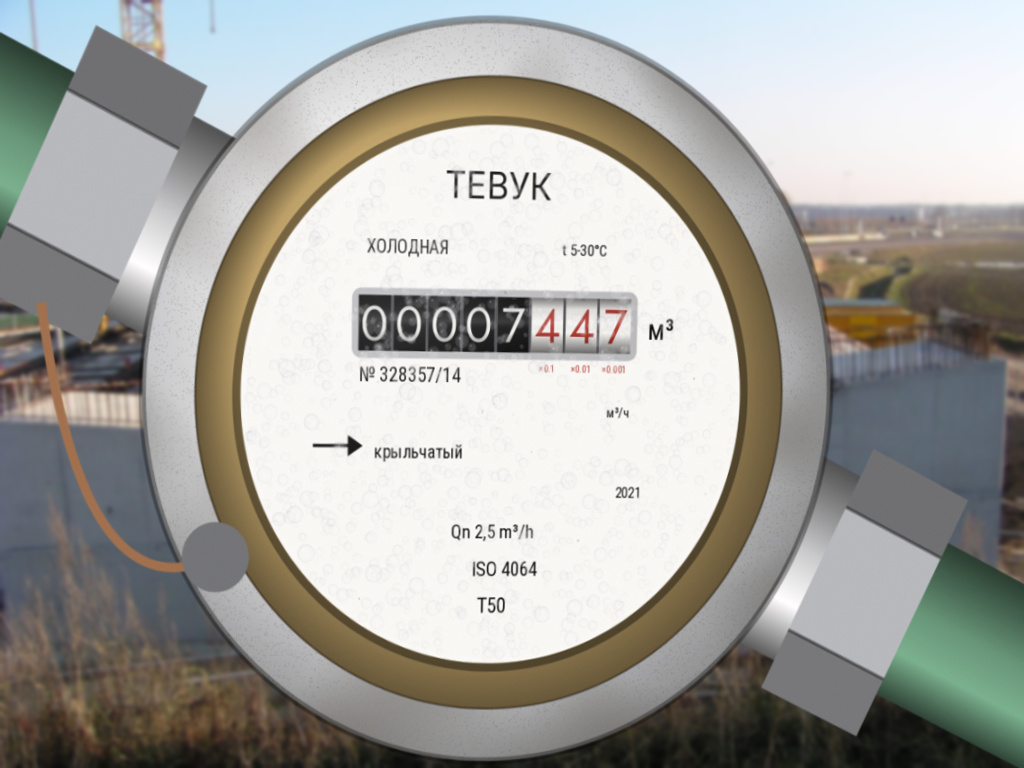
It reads **7.447** m³
